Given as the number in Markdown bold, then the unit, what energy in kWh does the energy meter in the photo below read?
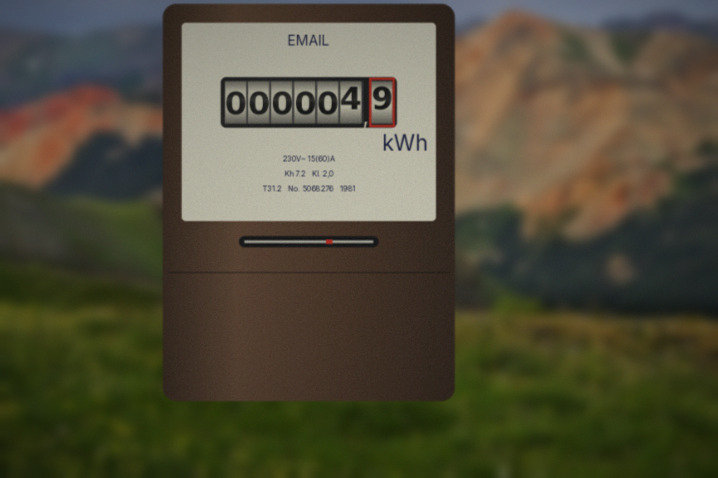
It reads **4.9** kWh
